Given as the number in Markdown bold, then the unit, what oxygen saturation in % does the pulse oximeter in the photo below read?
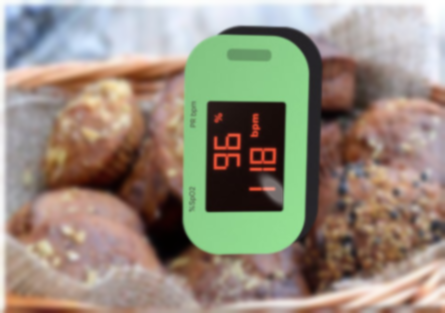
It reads **96** %
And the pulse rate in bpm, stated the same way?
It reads **118** bpm
